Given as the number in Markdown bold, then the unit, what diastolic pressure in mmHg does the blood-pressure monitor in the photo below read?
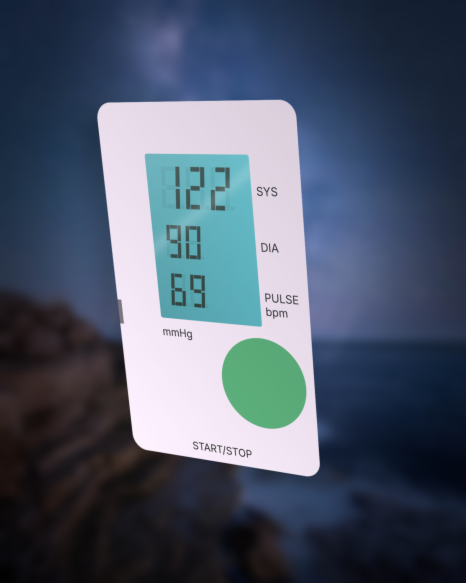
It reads **90** mmHg
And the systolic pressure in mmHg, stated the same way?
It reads **122** mmHg
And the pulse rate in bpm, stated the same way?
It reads **69** bpm
